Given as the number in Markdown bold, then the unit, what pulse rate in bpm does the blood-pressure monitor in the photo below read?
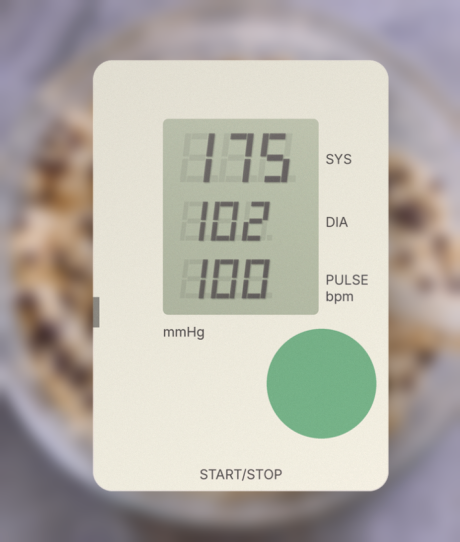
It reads **100** bpm
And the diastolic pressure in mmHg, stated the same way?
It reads **102** mmHg
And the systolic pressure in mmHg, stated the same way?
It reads **175** mmHg
